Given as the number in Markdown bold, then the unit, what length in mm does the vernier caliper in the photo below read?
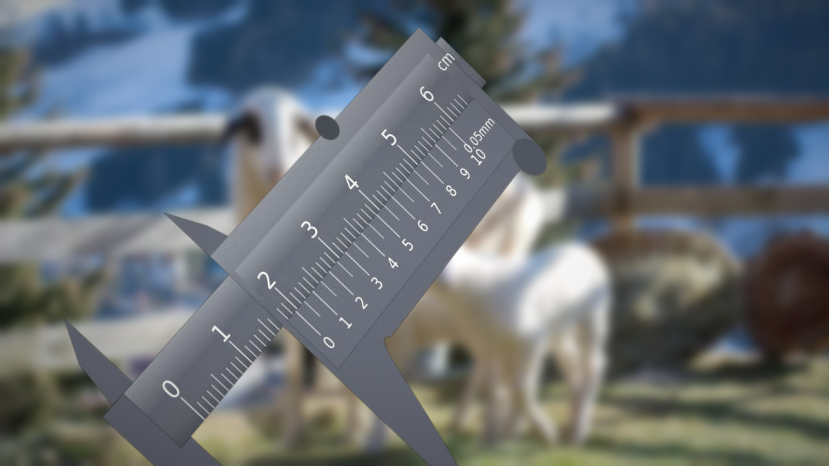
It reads **19.6** mm
